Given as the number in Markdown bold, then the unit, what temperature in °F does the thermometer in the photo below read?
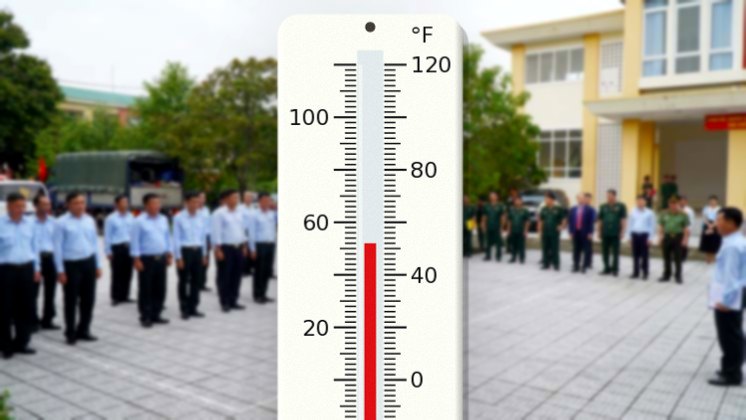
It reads **52** °F
